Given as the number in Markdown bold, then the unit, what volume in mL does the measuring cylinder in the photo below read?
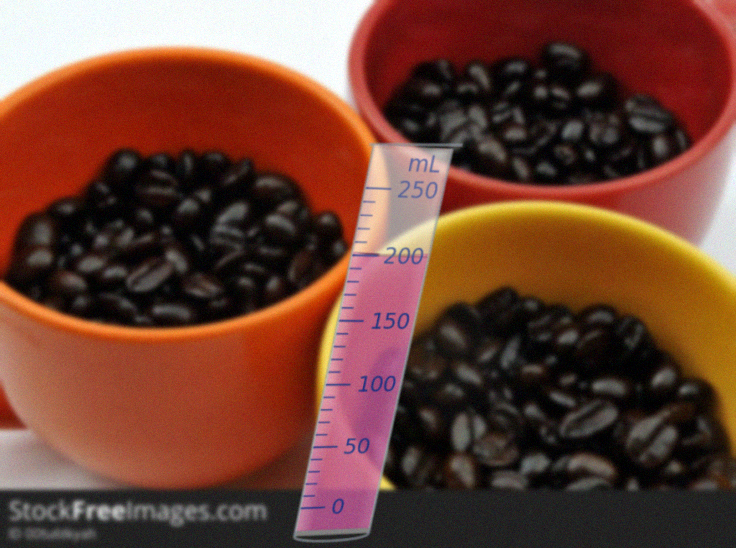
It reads **200** mL
